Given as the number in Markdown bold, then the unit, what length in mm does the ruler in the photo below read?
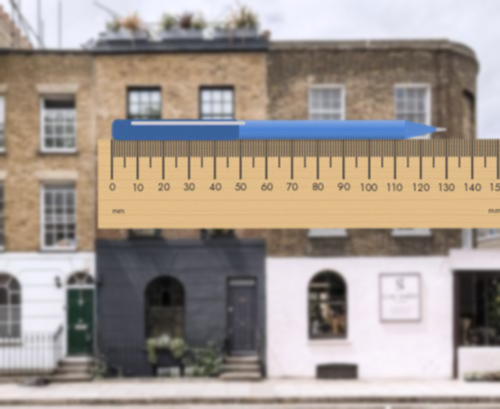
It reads **130** mm
